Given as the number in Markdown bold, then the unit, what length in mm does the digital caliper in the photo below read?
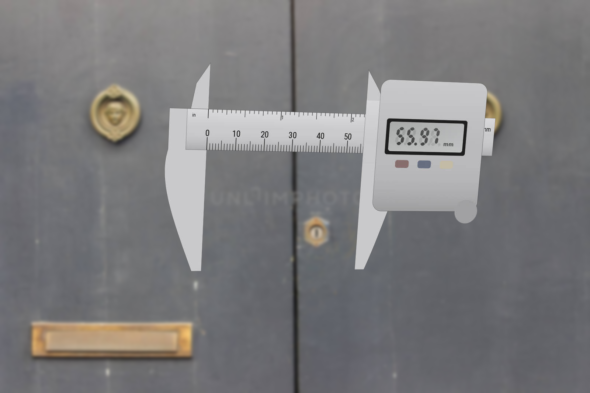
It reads **55.97** mm
